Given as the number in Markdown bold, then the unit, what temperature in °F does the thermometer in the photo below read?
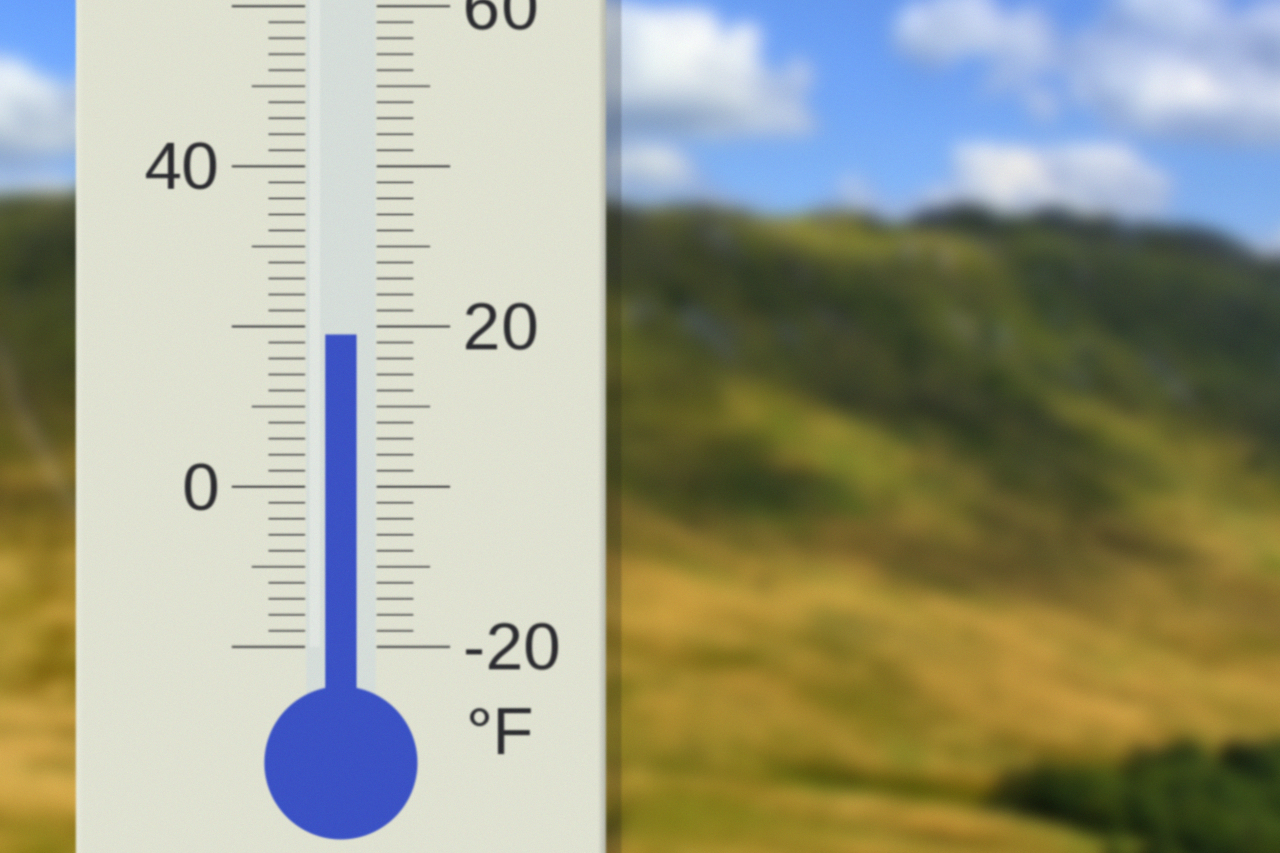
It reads **19** °F
